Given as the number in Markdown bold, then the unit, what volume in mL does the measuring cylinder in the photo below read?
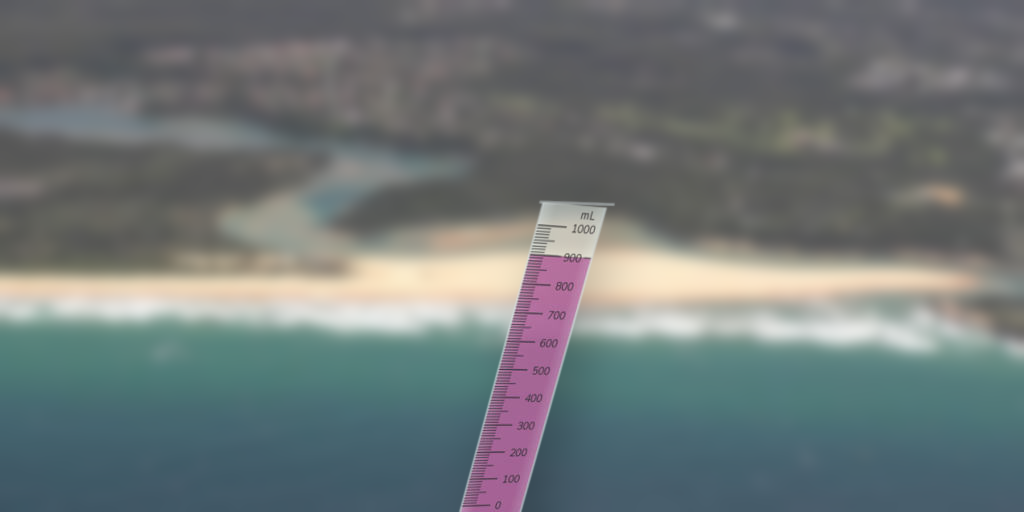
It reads **900** mL
